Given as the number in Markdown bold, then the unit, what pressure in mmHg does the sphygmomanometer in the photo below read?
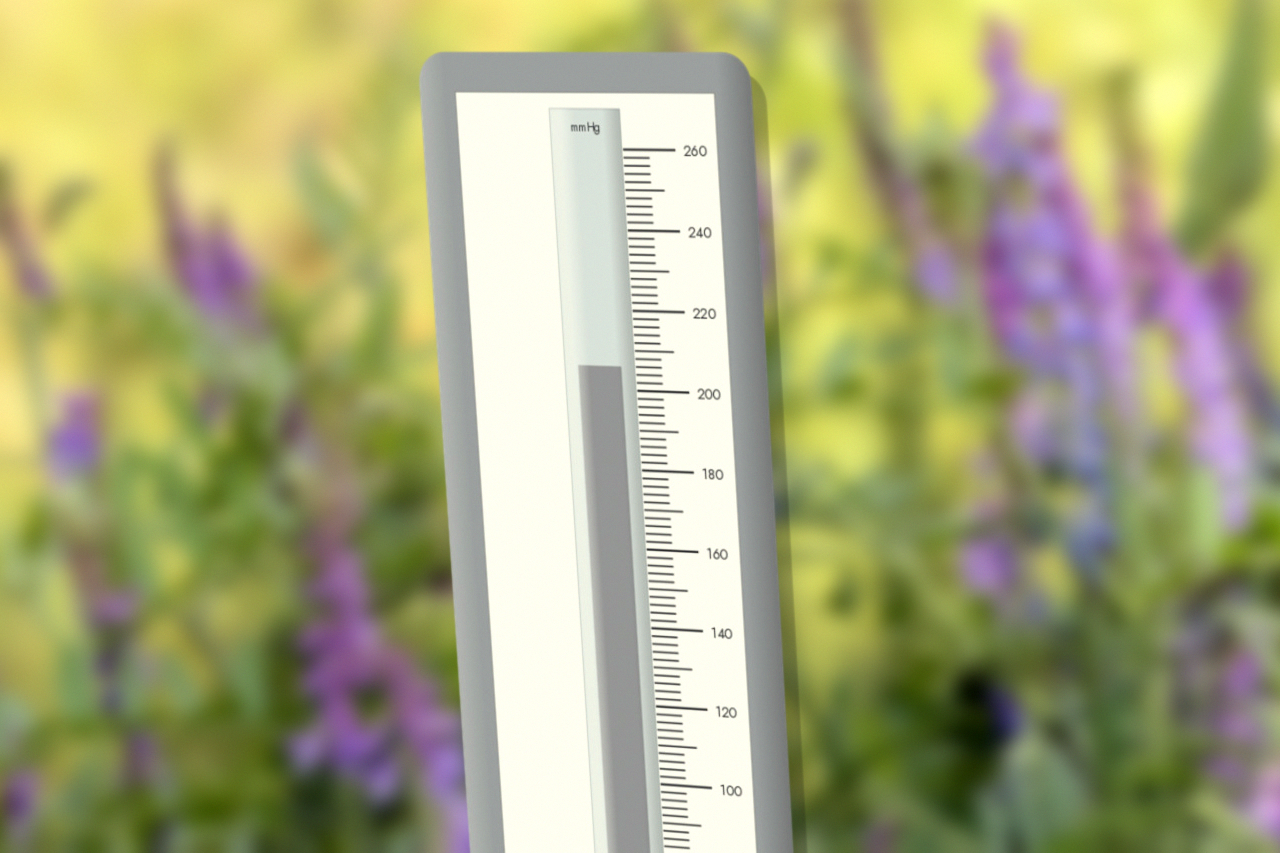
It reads **206** mmHg
